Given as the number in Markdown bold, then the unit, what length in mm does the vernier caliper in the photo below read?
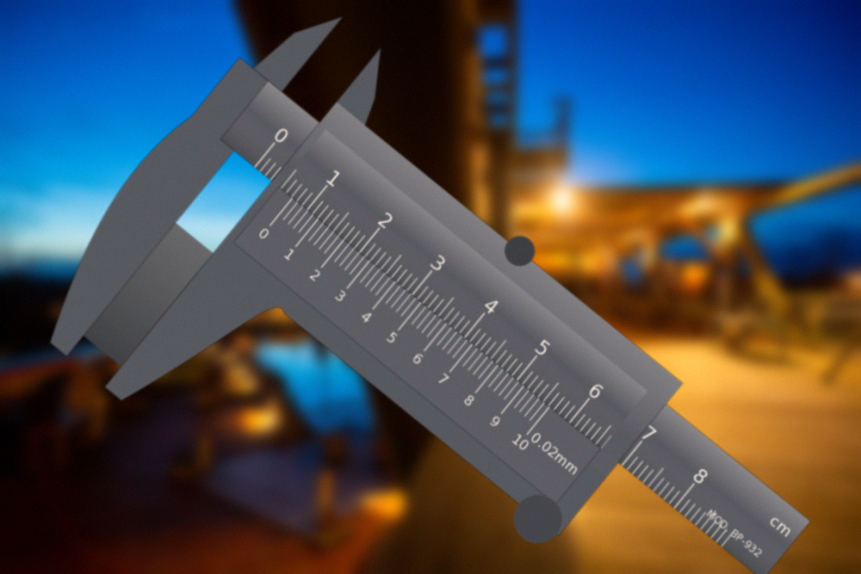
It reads **7.2** mm
